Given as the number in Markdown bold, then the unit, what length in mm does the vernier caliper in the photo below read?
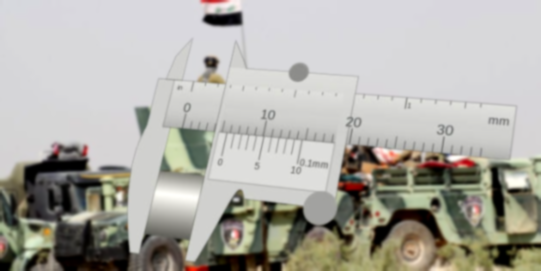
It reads **5.6** mm
